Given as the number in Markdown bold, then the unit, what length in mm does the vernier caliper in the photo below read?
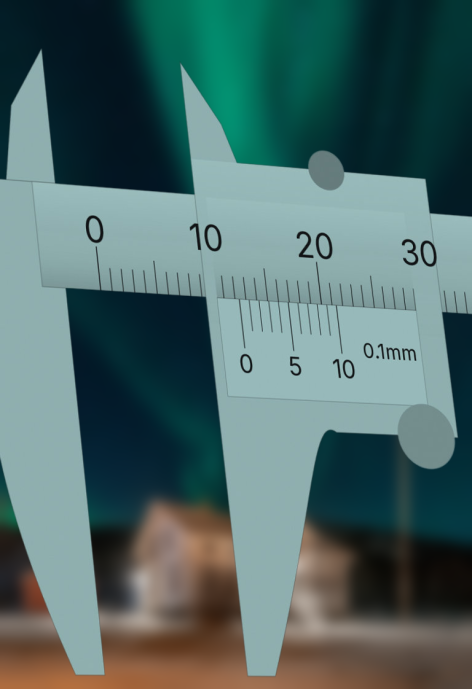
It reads **12.4** mm
